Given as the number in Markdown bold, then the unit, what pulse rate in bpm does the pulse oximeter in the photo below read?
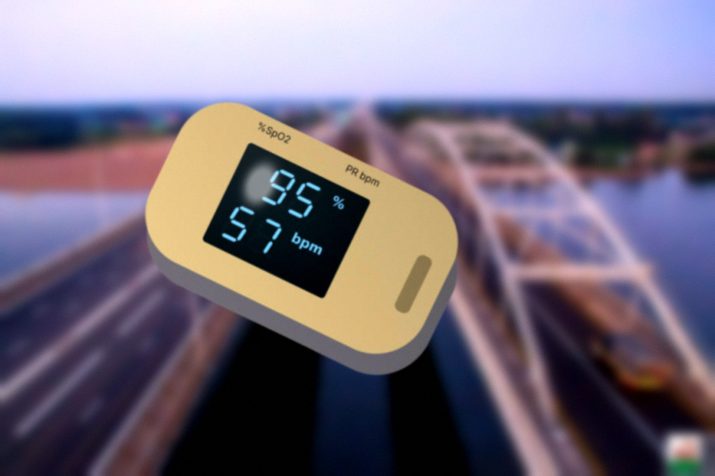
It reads **57** bpm
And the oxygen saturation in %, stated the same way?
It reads **95** %
